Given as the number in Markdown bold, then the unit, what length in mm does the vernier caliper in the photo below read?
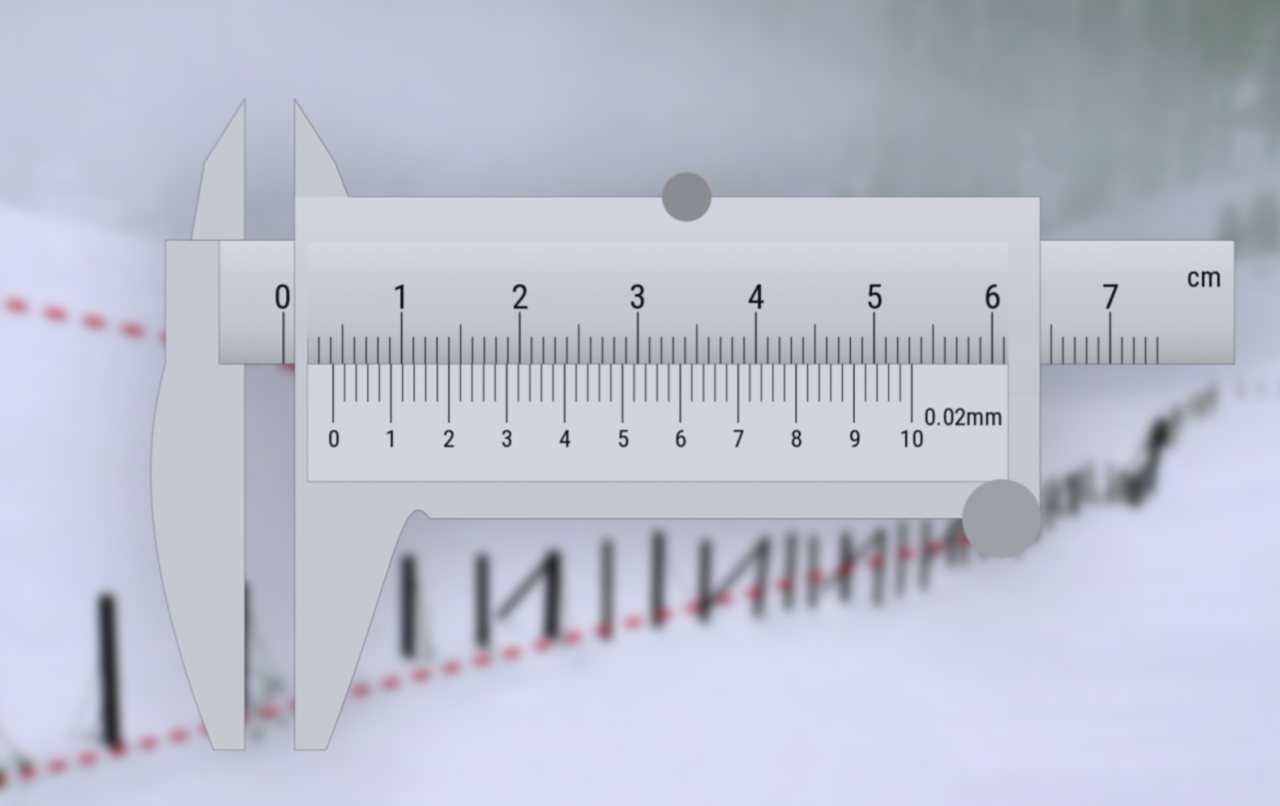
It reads **4.2** mm
